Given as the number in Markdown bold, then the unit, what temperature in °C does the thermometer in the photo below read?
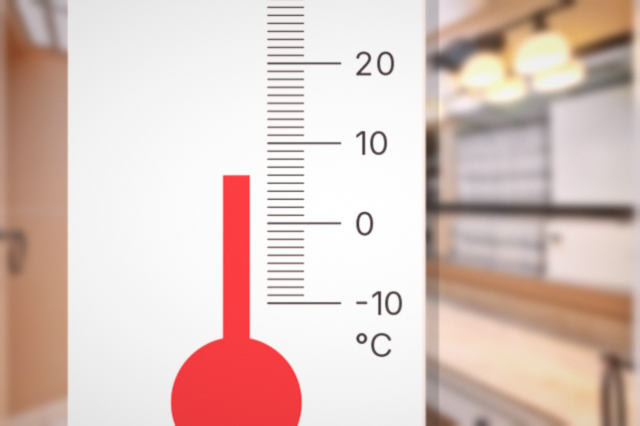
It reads **6** °C
